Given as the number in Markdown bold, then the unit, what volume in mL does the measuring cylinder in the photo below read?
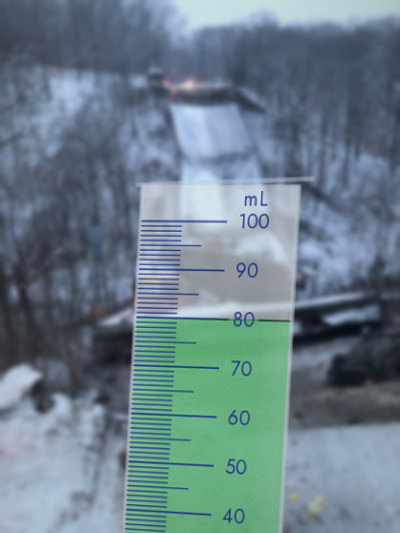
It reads **80** mL
